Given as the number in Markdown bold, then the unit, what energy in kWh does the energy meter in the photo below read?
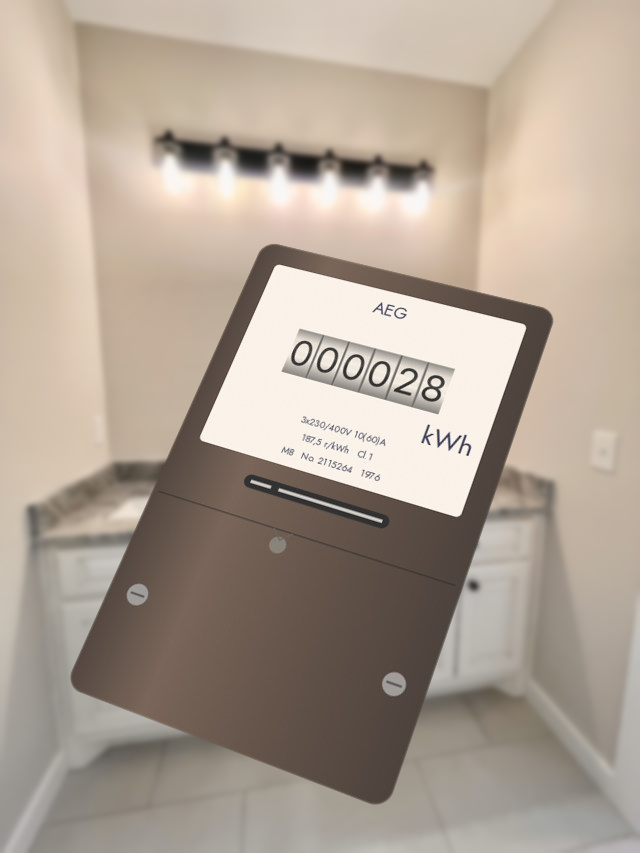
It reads **28** kWh
